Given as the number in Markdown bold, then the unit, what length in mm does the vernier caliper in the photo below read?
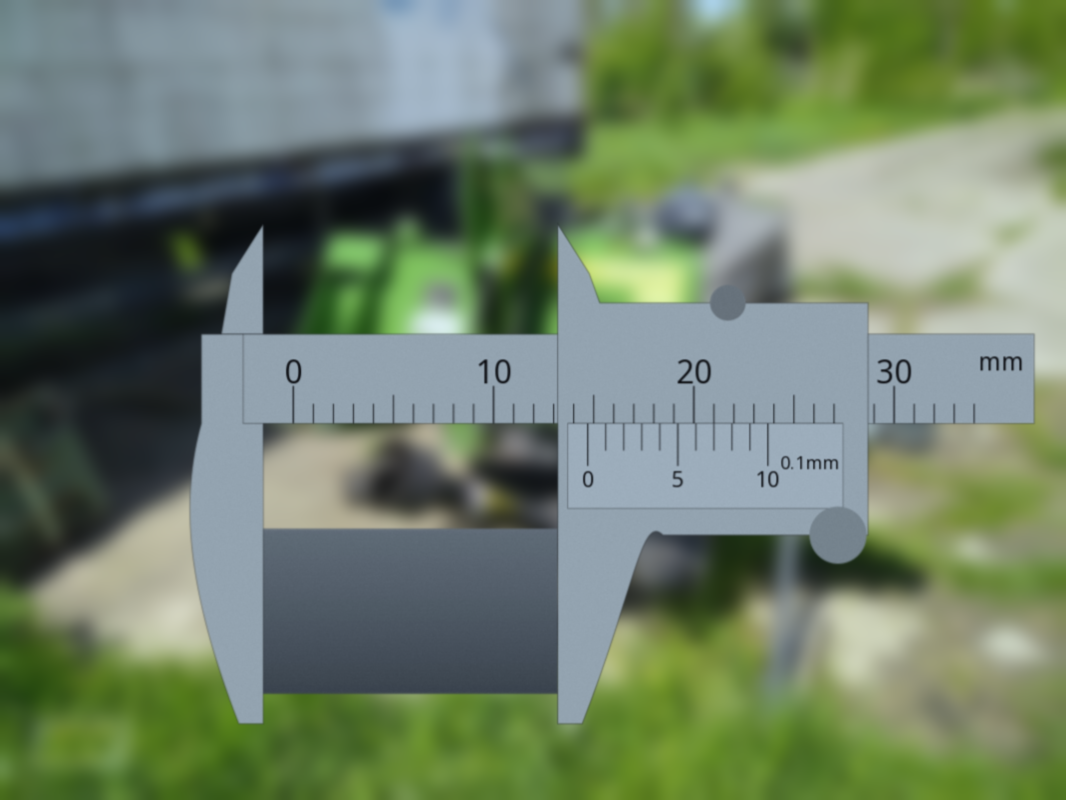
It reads **14.7** mm
